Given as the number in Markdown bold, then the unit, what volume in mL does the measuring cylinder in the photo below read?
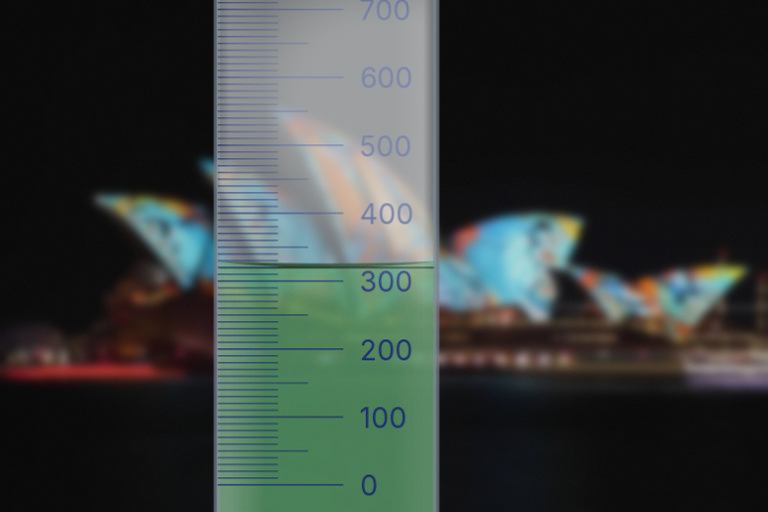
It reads **320** mL
